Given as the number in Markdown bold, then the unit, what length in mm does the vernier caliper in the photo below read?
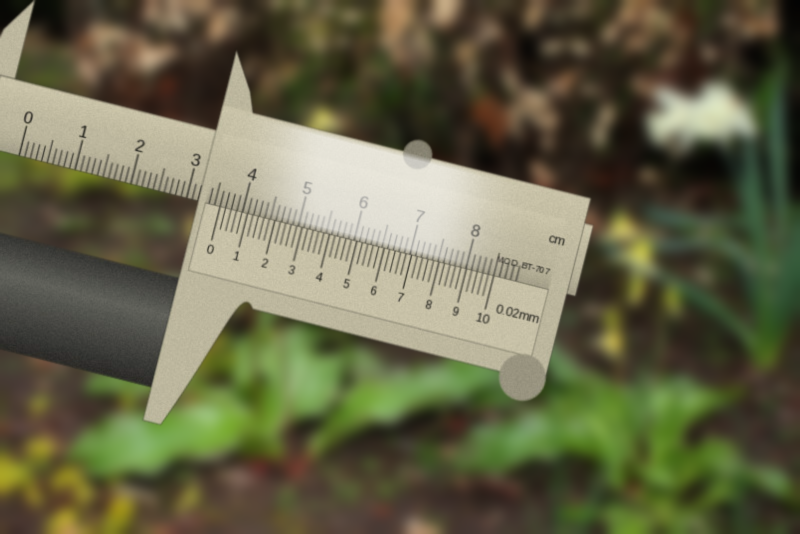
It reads **36.0** mm
